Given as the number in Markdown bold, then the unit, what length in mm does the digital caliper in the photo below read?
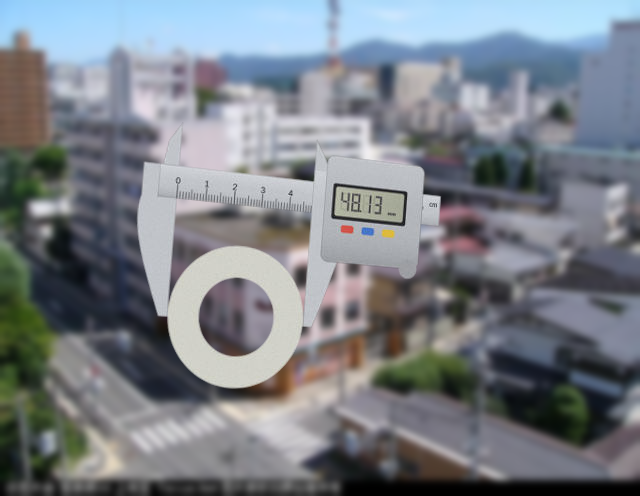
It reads **48.13** mm
